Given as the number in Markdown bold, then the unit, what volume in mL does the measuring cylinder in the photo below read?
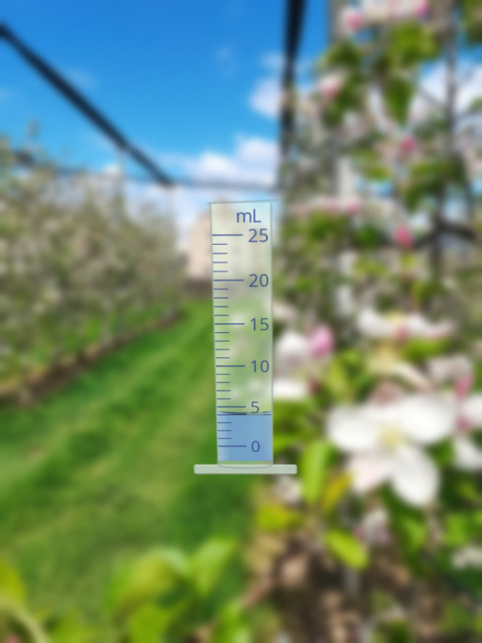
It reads **4** mL
